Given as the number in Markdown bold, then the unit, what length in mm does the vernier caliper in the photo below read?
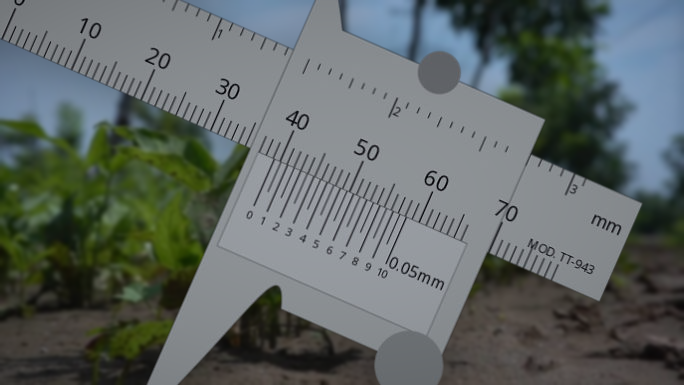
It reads **39.2** mm
